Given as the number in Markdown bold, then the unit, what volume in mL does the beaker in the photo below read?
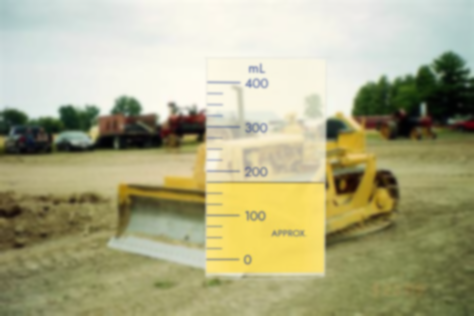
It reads **175** mL
